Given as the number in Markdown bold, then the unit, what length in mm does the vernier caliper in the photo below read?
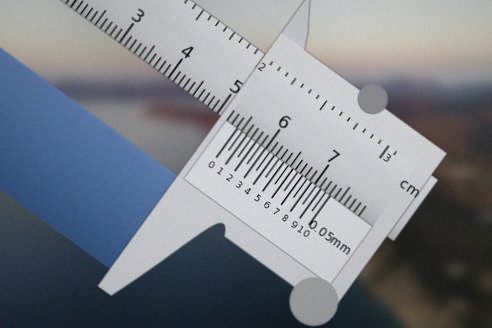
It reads **54.2** mm
